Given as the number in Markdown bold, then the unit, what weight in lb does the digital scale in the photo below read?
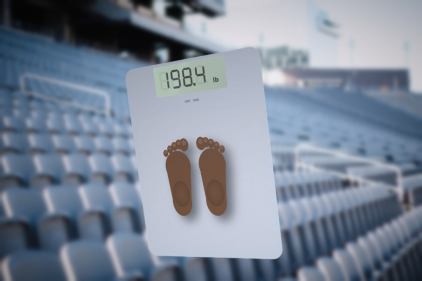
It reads **198.4** lb
